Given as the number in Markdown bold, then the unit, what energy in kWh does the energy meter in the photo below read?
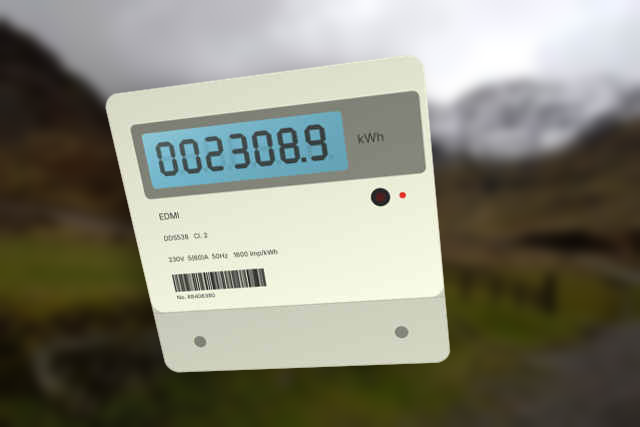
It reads **2308.9** kWh
